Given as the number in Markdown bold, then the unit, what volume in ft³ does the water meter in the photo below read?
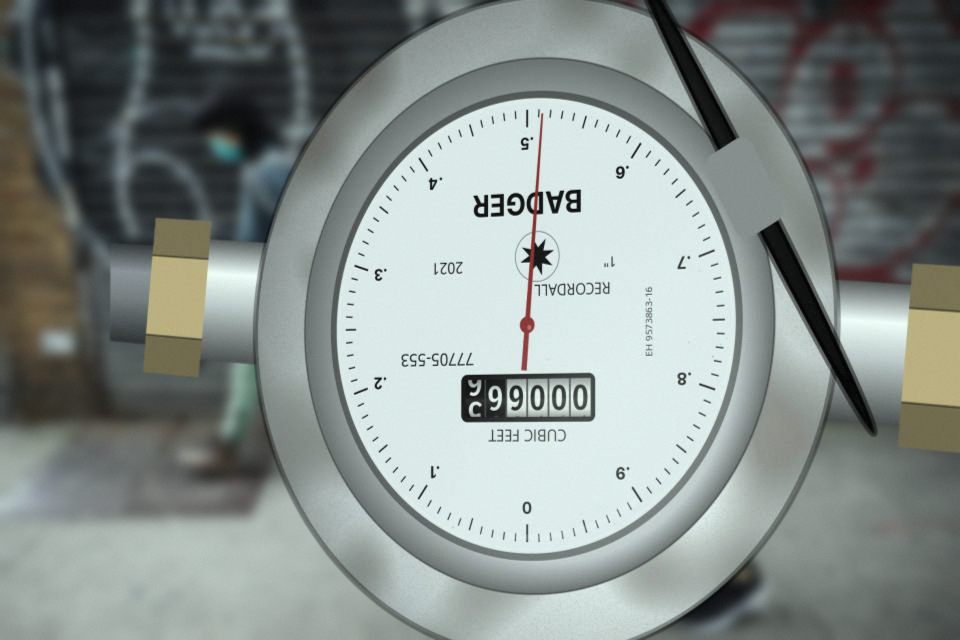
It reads **665.51** ft³
